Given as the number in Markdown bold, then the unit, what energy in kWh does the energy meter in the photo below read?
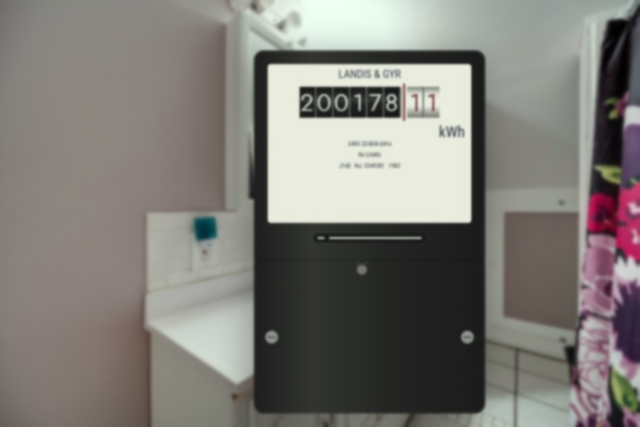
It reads **200178.11** kWh
